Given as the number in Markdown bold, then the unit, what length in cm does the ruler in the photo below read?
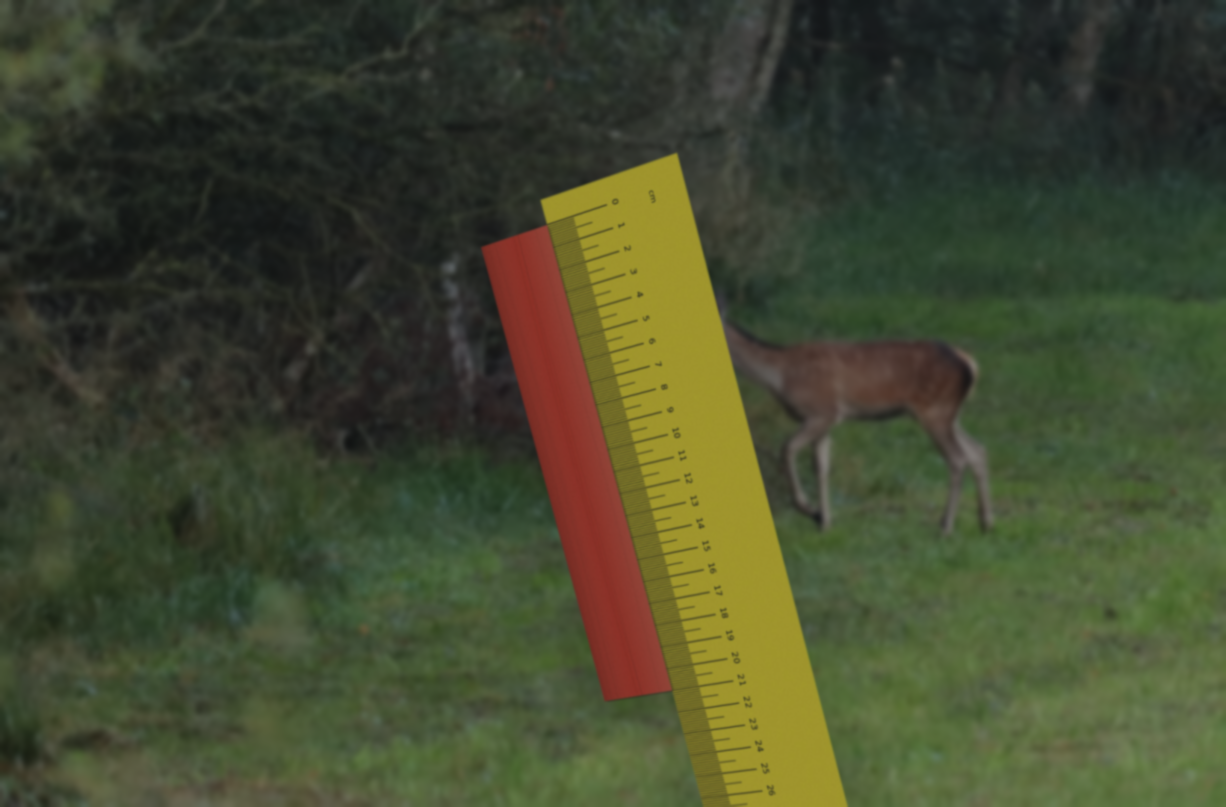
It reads **21** cm
